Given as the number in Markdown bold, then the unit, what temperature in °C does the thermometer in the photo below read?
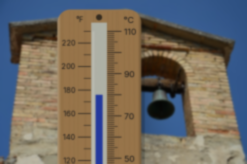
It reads **80** °C
